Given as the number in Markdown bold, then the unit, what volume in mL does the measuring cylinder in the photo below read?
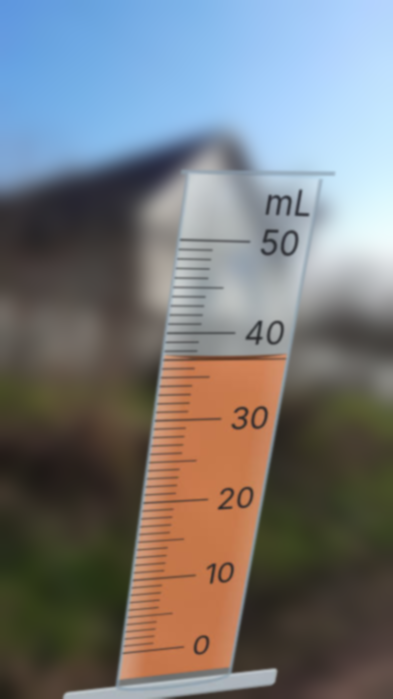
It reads **37** mL
